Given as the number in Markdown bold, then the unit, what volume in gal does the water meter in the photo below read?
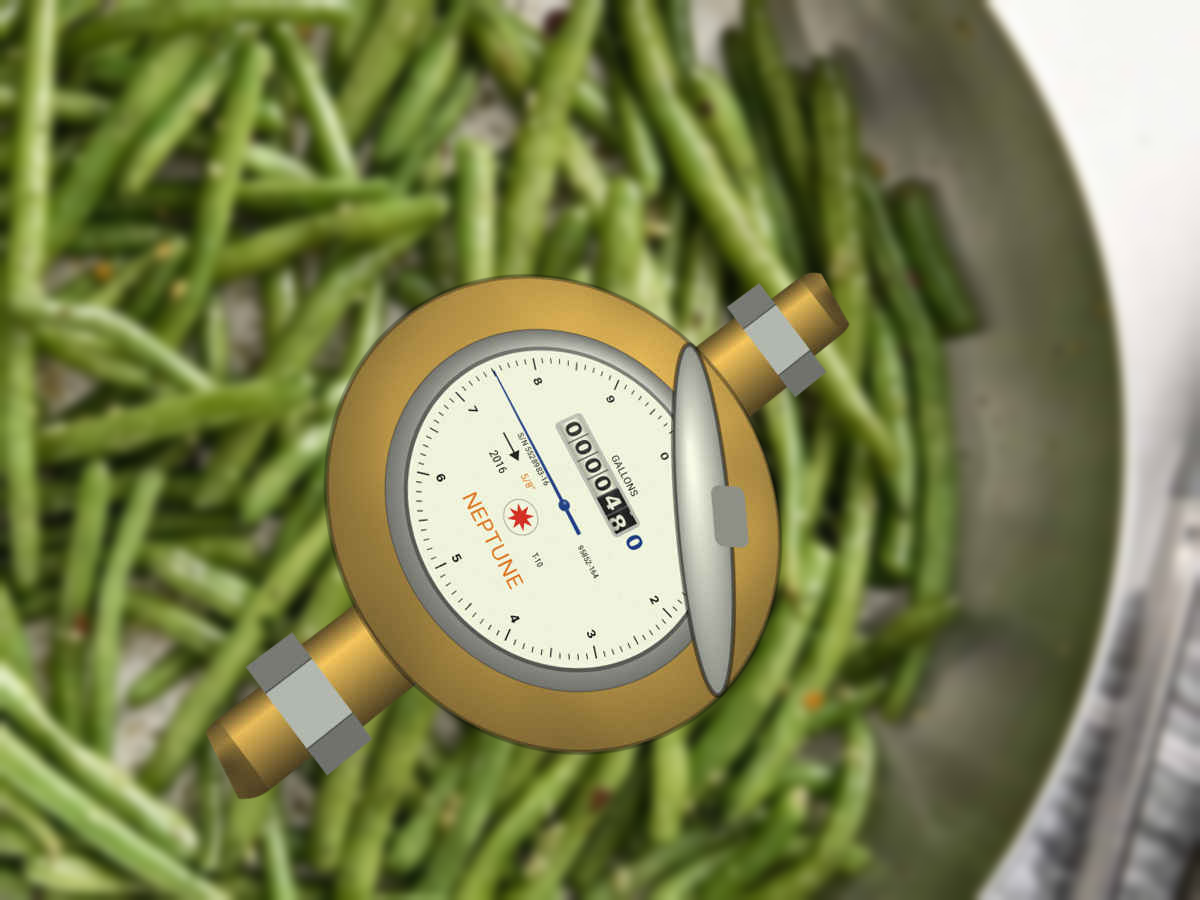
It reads **477.5** gal
